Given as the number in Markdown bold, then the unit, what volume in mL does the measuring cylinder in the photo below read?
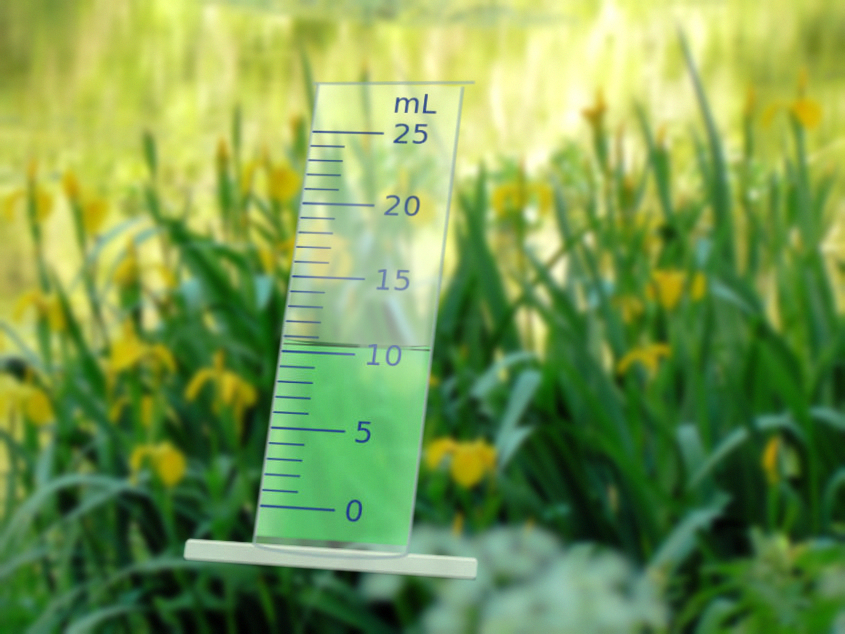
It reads **10.5** mL
